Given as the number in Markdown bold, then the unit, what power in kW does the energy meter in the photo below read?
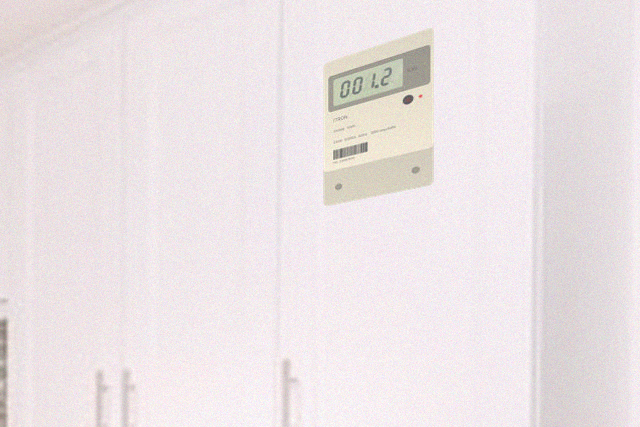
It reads **1.2** kW
